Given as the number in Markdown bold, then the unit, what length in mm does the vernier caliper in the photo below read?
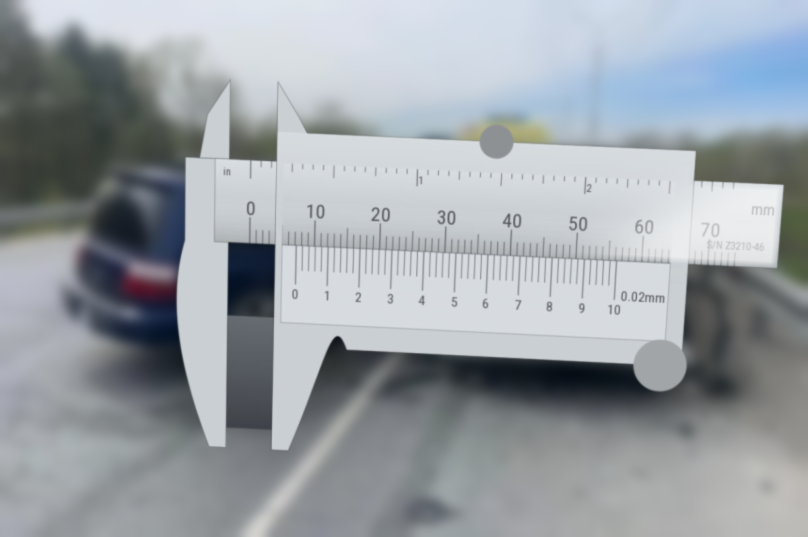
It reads **7.2** mm
